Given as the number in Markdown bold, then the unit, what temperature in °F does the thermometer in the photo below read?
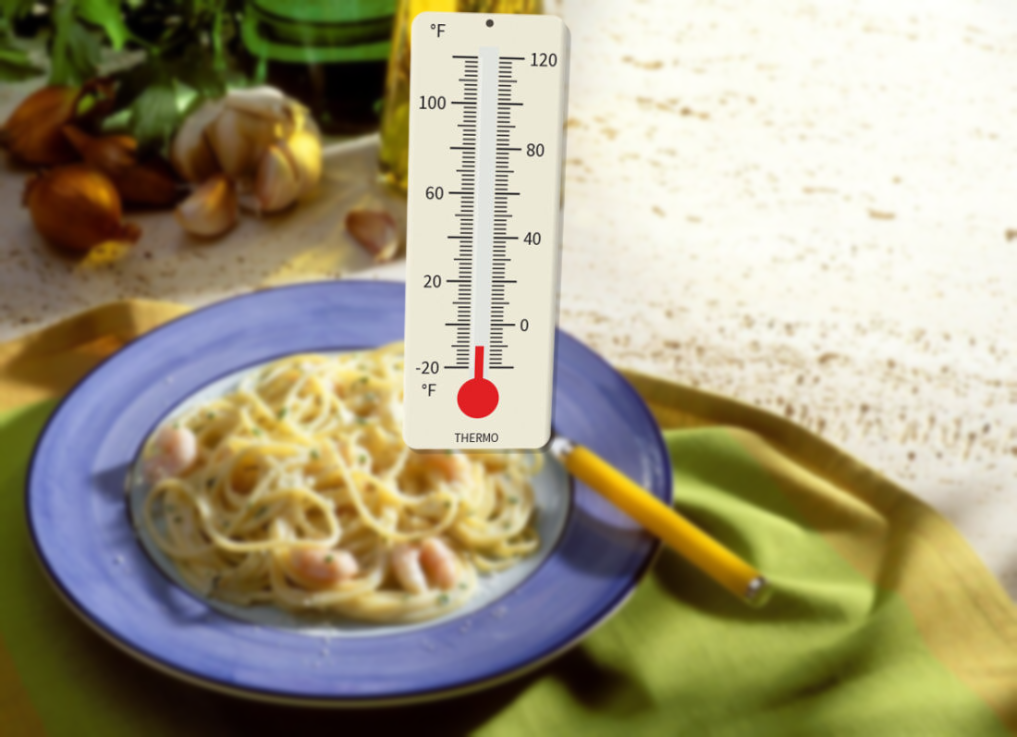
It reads **-10** °F
